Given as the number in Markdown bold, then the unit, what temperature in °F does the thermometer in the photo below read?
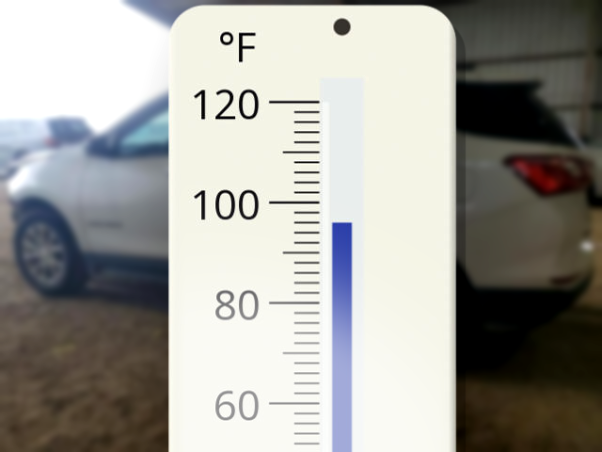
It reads **96** °F
